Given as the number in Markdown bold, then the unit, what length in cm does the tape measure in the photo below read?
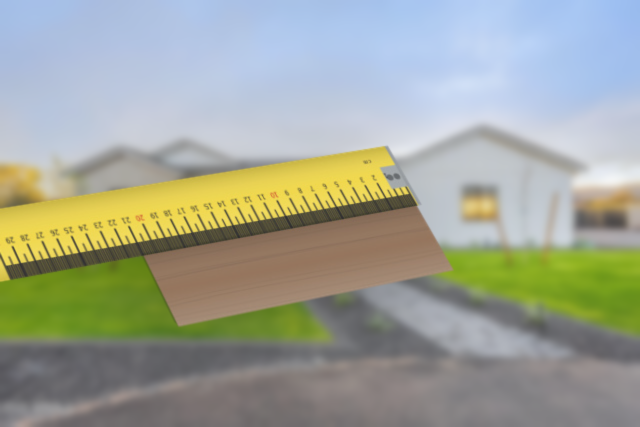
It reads **21** cm
